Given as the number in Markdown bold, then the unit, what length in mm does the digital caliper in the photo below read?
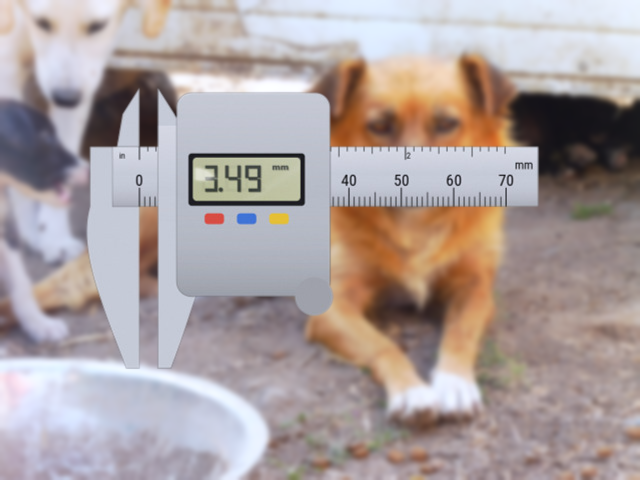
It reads **3.49** mm
